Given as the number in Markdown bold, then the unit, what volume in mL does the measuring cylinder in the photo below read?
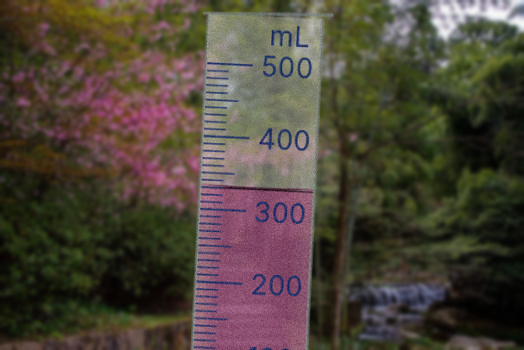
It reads **330** mL
